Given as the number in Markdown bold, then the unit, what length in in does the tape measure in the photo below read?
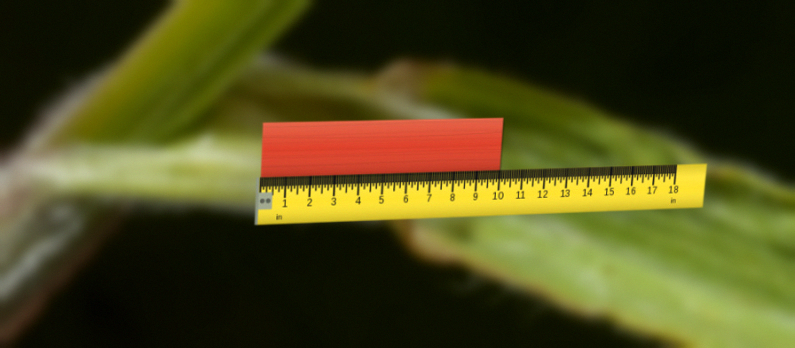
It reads **10** in
